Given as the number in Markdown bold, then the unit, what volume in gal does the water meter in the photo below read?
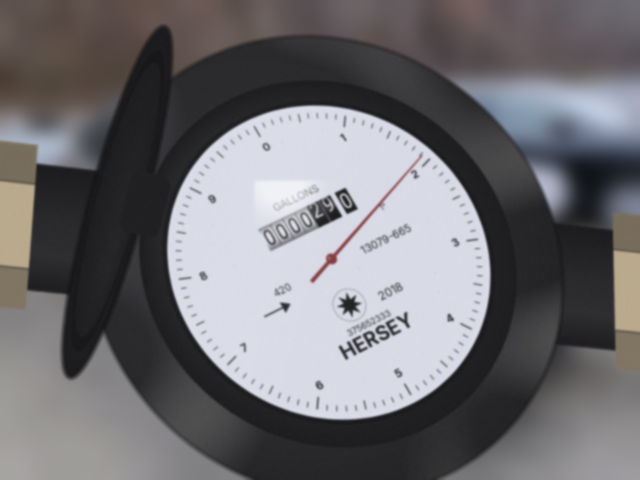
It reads **291.9** gal
